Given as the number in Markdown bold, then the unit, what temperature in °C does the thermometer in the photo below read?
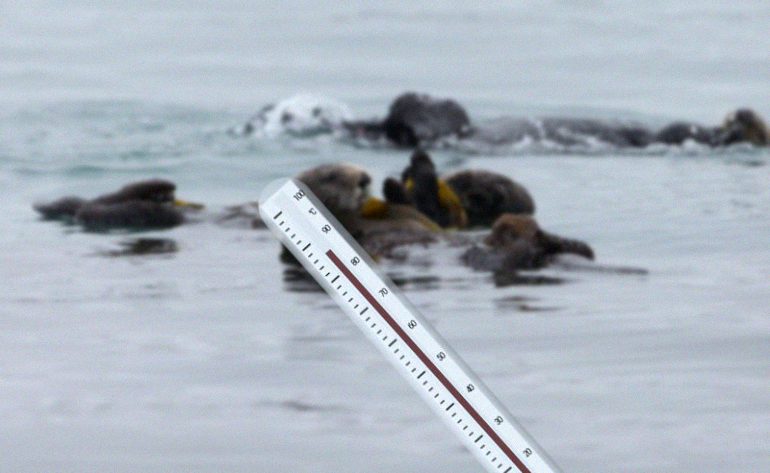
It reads **86** °C
